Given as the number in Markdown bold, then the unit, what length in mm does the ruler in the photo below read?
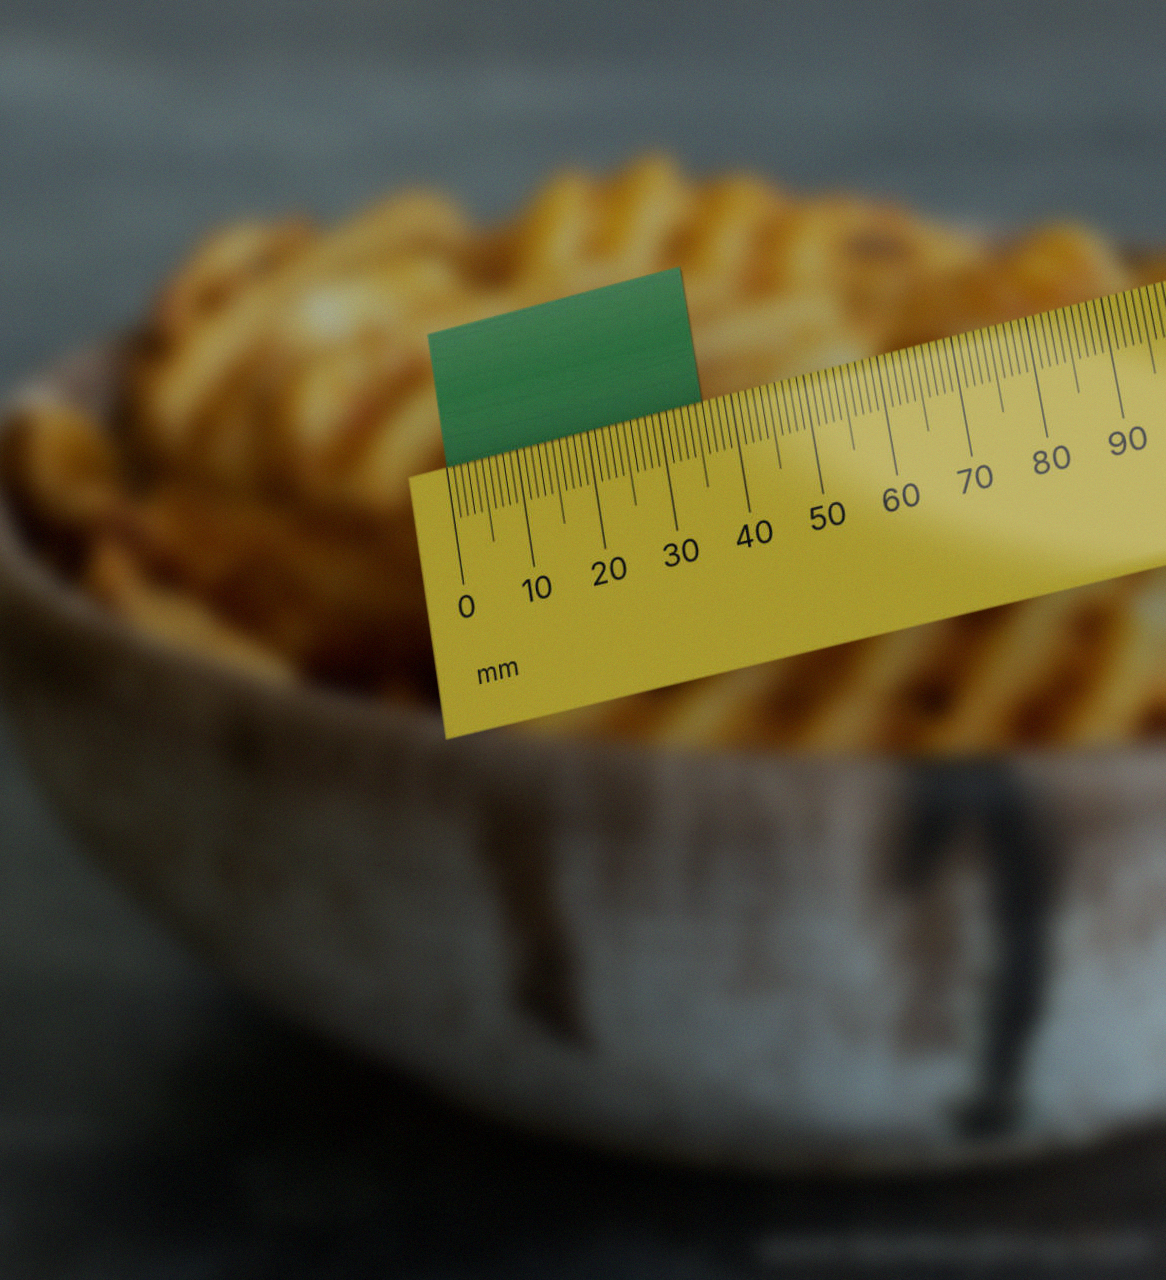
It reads **36** mm
